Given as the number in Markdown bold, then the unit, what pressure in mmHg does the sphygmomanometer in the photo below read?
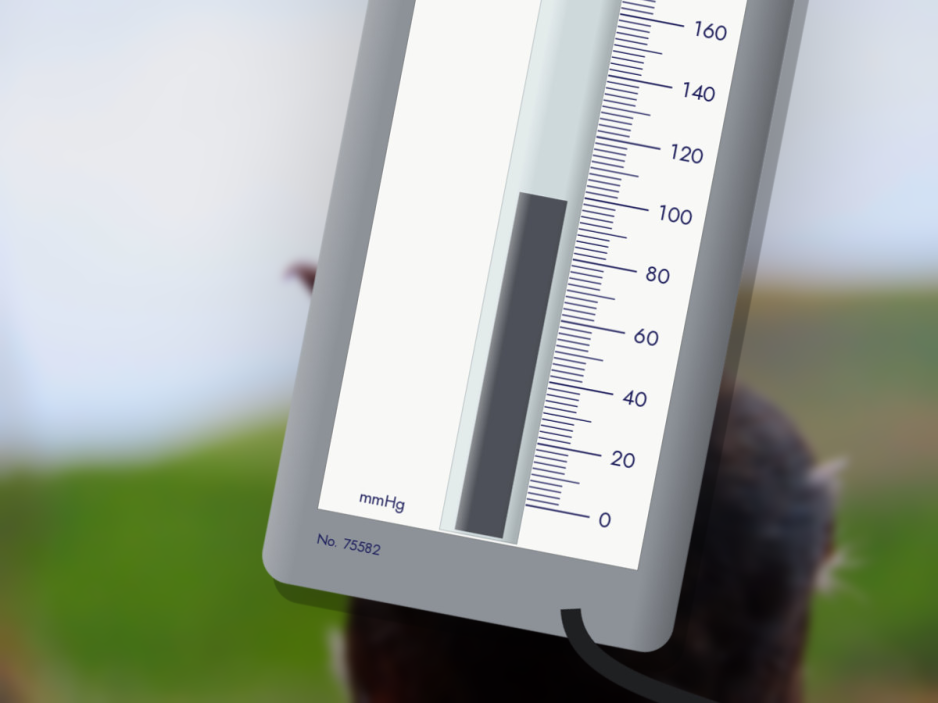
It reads **98** mmHg
